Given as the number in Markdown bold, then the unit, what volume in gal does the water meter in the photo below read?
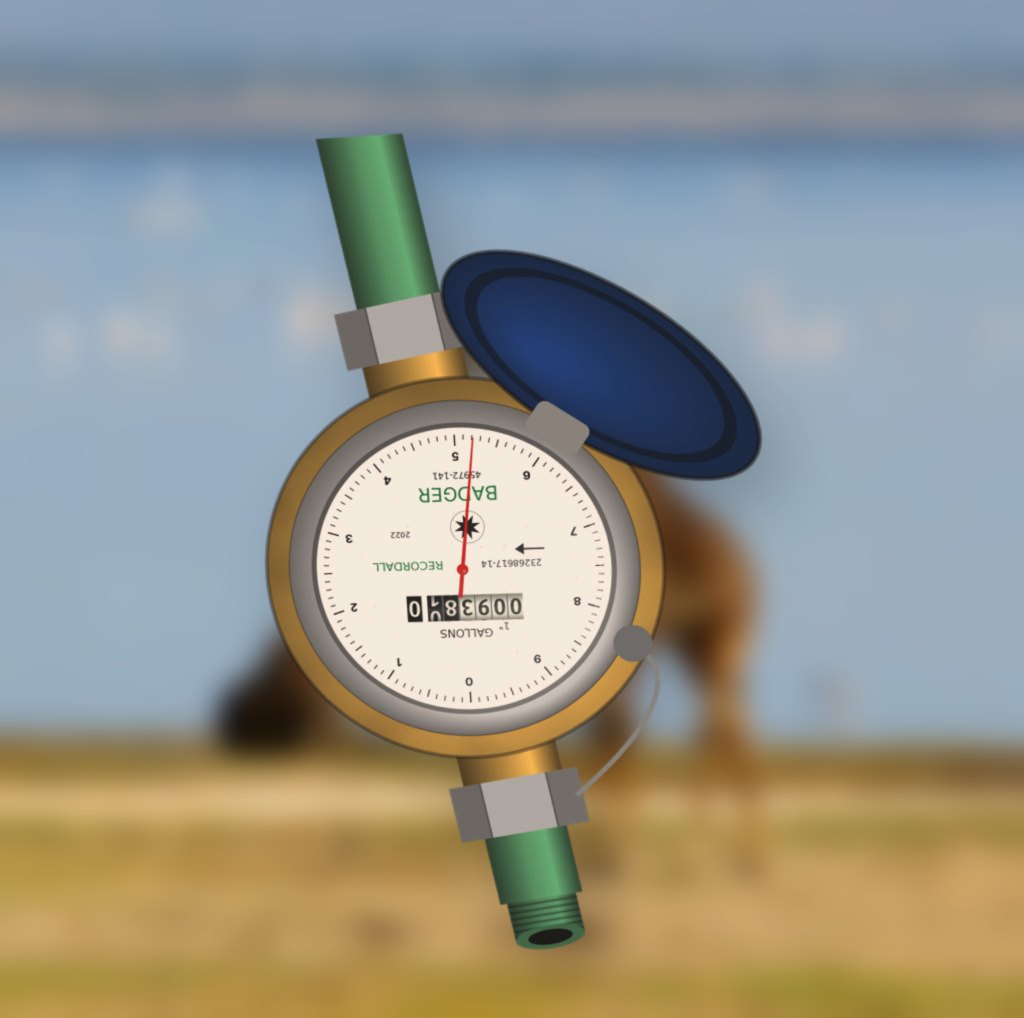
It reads **93805.2** gal
